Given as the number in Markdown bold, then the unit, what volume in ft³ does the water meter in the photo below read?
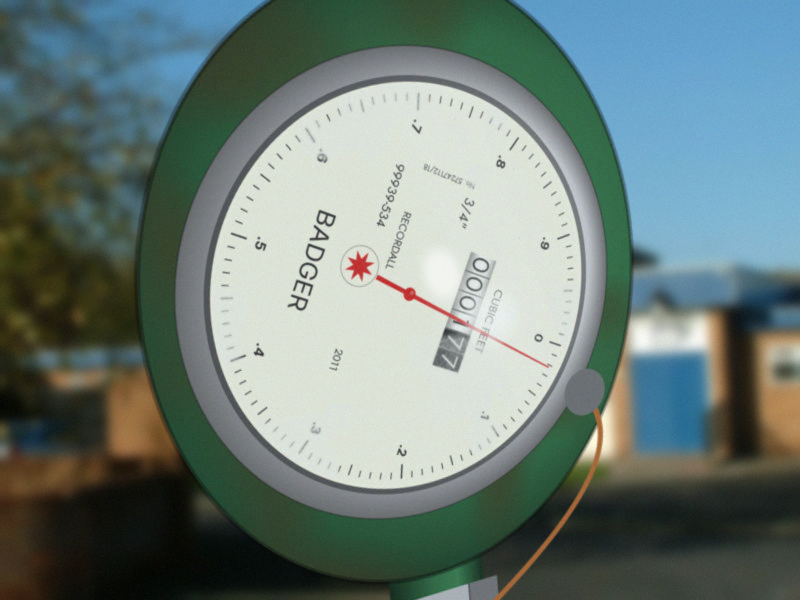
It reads **177.02** ft³
